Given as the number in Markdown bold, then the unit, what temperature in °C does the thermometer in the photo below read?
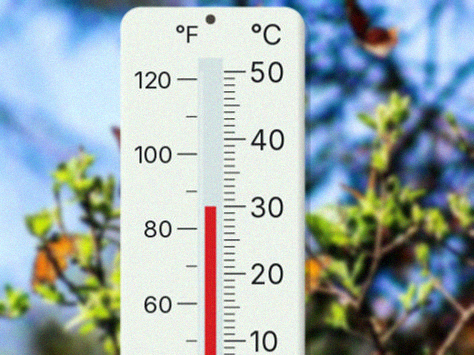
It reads **30** °C
